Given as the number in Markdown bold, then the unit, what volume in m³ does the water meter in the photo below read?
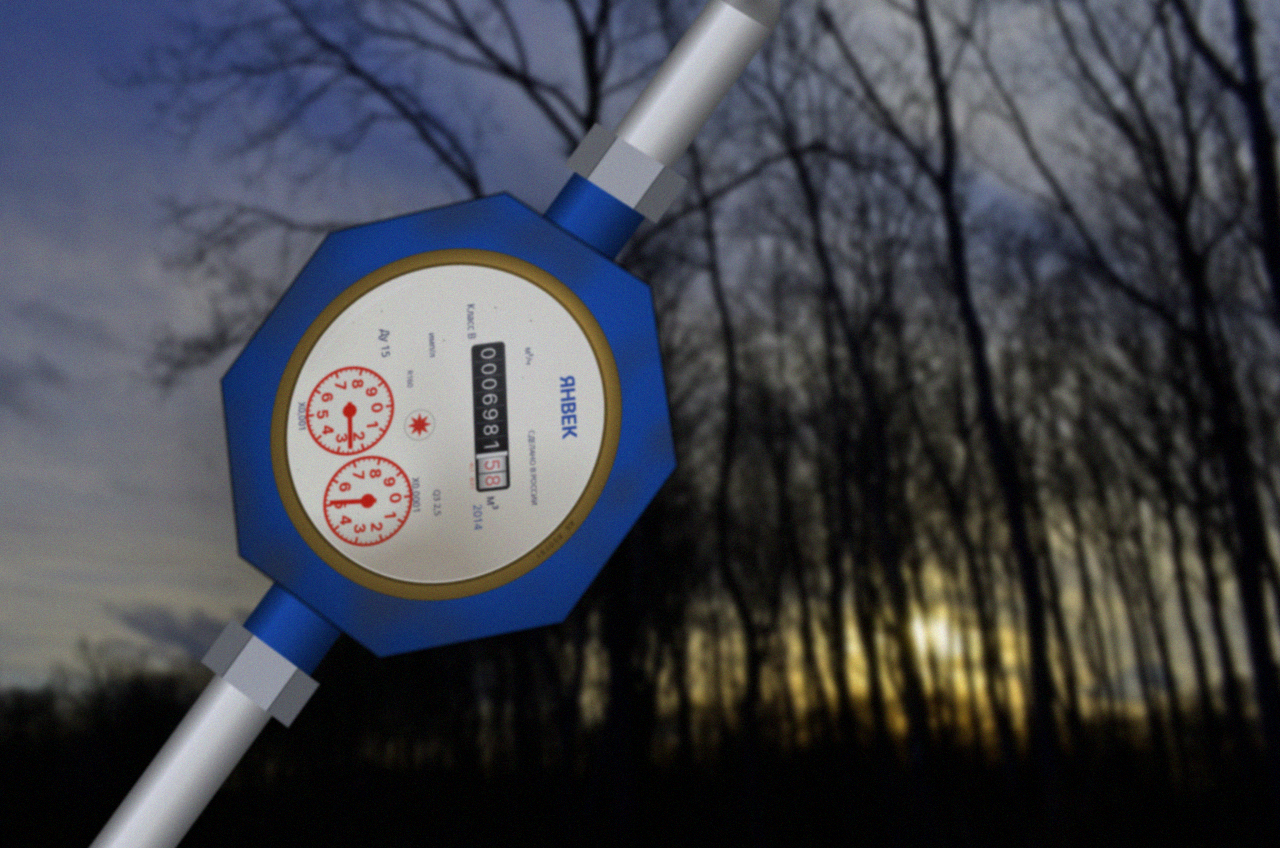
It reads **6981.5825** m³
